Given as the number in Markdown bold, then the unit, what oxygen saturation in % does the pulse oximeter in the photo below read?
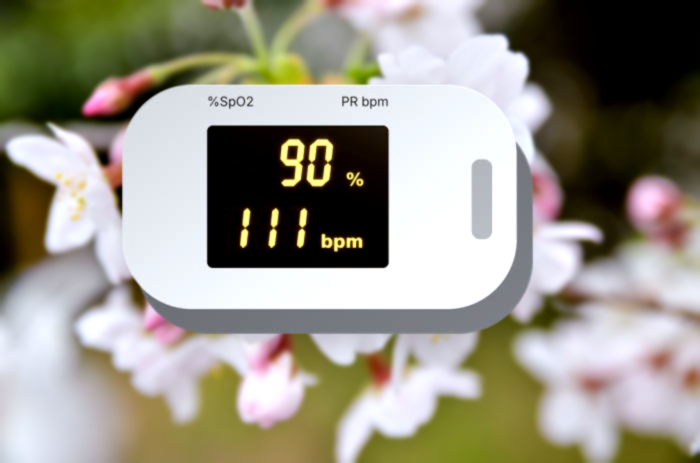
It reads **90** %
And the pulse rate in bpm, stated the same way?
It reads **111** bpm
